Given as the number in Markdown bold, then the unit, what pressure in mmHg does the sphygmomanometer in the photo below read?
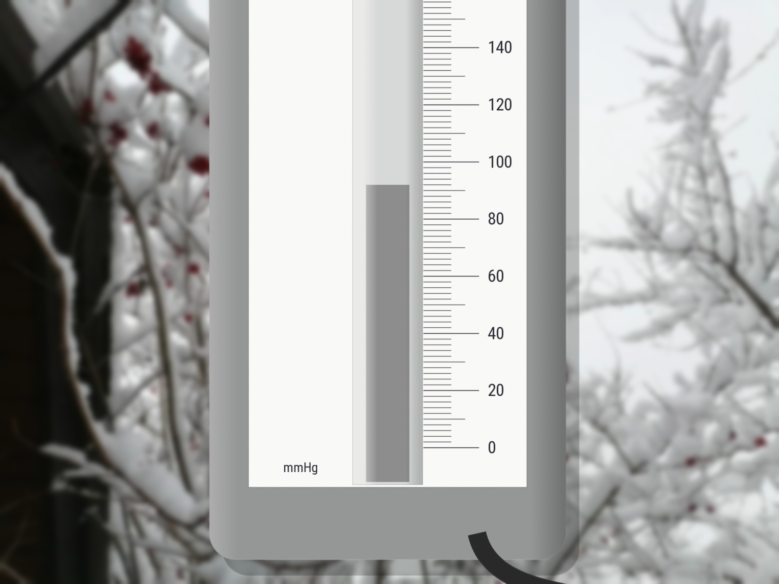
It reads **92** mmHg
